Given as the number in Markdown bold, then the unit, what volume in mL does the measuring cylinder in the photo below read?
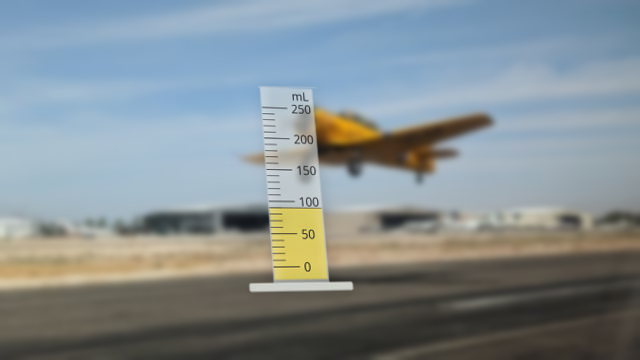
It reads **90** mL
